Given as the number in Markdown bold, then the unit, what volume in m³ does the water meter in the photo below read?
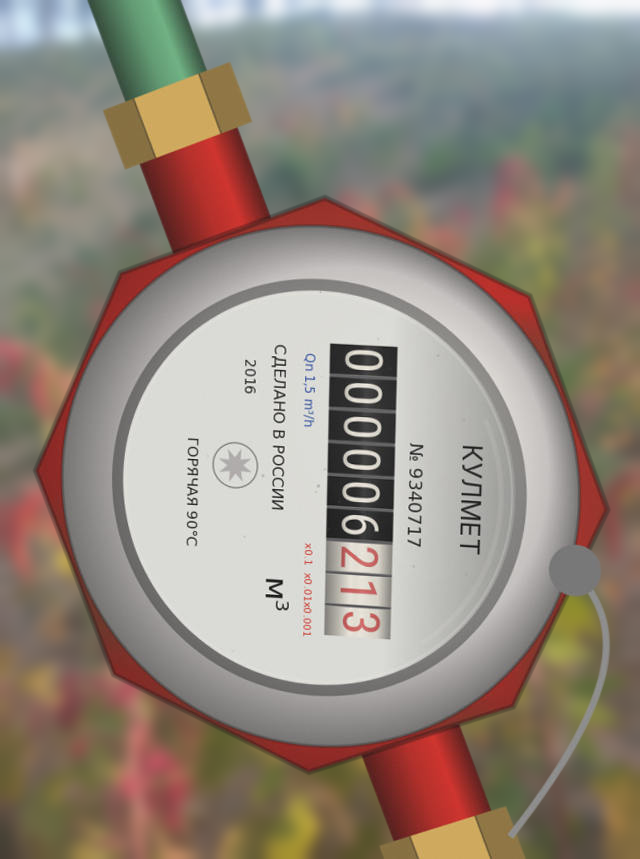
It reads **6.213** m³
